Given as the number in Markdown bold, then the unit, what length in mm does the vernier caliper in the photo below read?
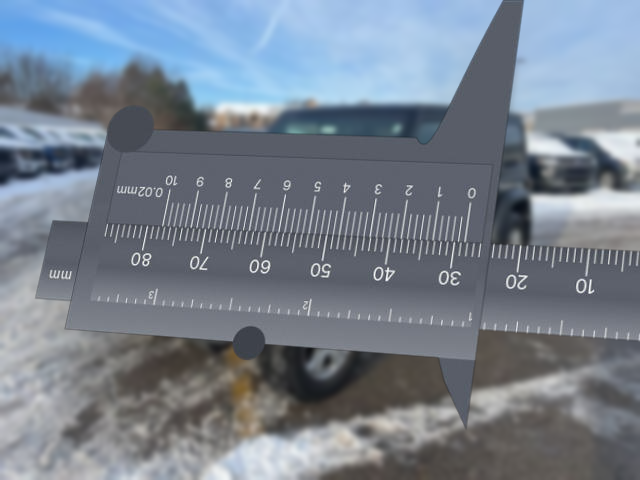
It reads **28.4** mm
